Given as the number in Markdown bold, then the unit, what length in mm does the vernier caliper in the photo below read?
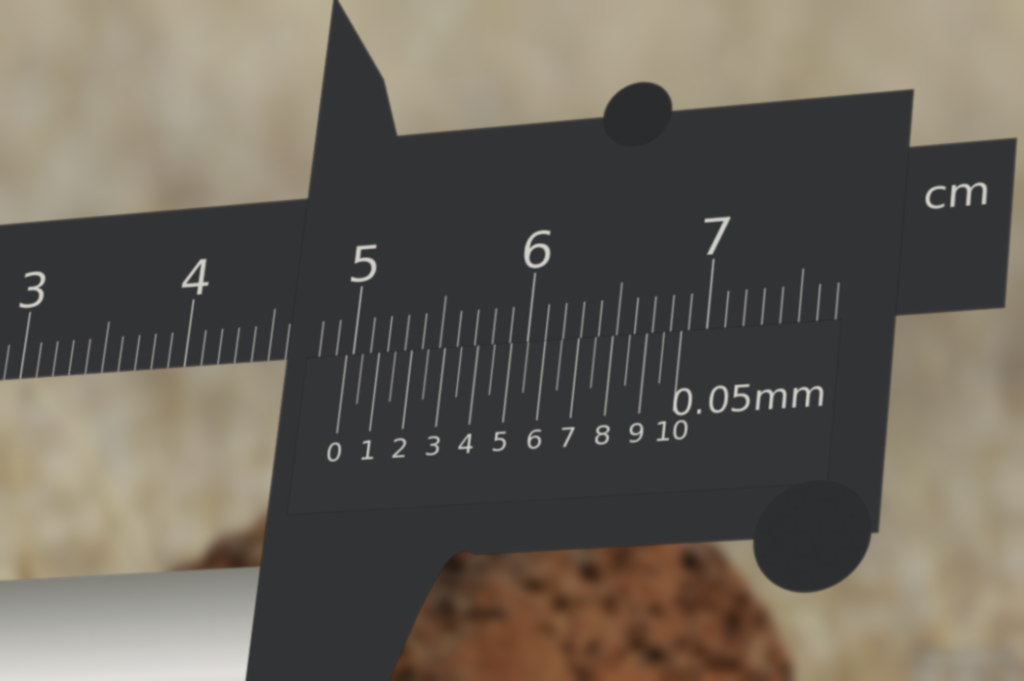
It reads **49.6** mm
